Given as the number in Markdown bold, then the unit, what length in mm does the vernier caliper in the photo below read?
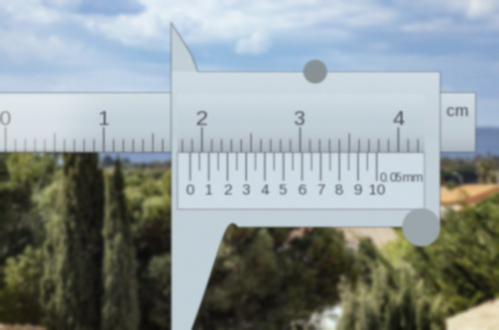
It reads **18.8** mm
